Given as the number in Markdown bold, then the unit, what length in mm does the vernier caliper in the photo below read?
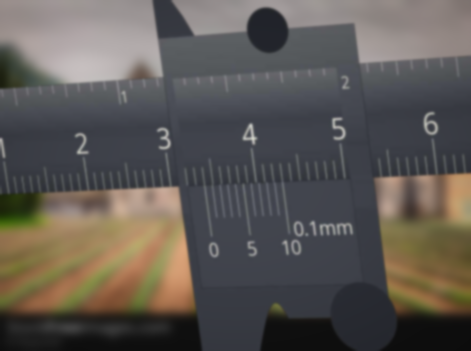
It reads **34.0** mm
